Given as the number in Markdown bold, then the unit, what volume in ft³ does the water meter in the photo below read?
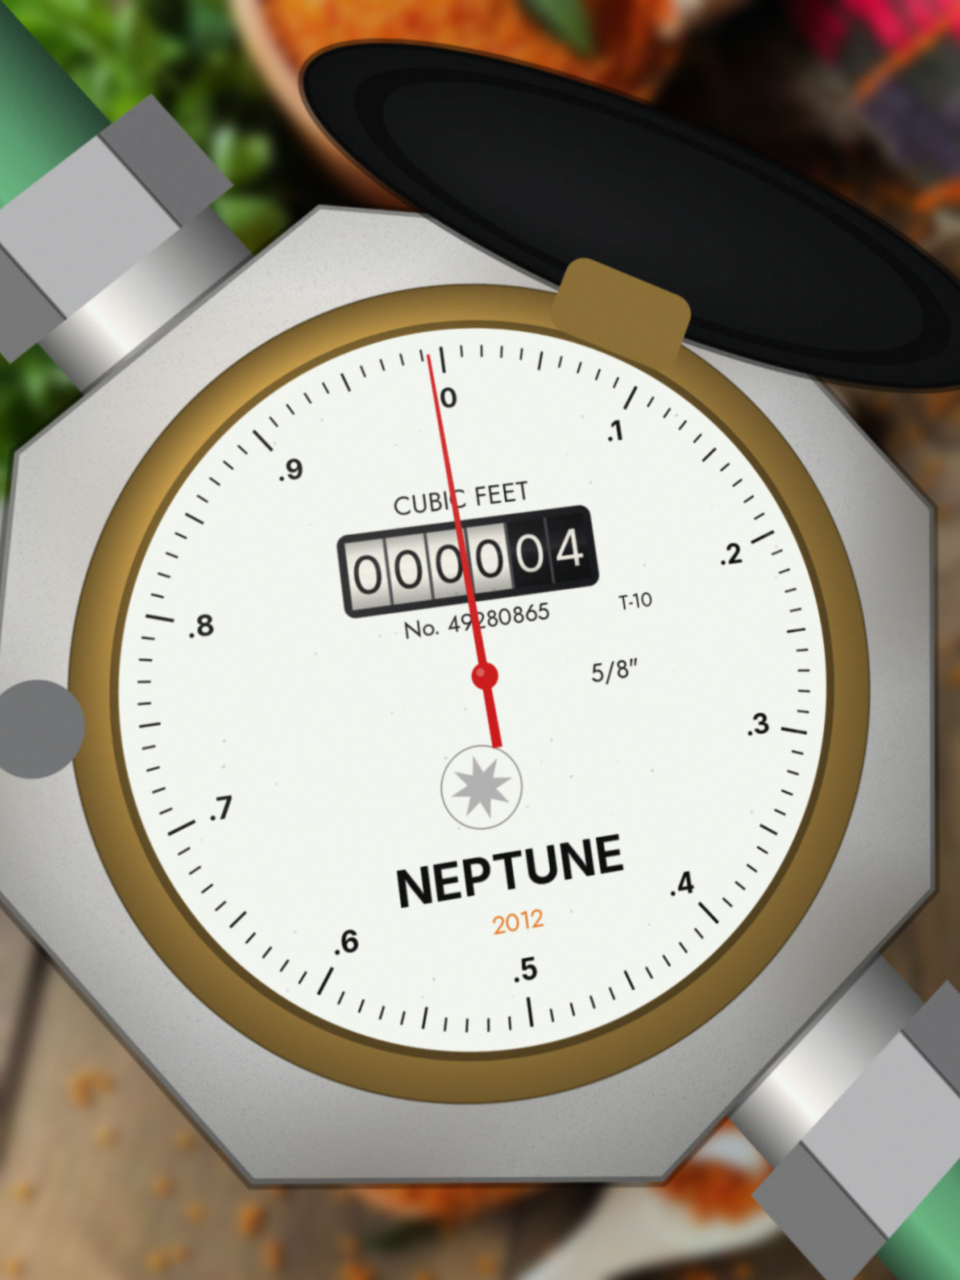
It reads **3.99** ft³
